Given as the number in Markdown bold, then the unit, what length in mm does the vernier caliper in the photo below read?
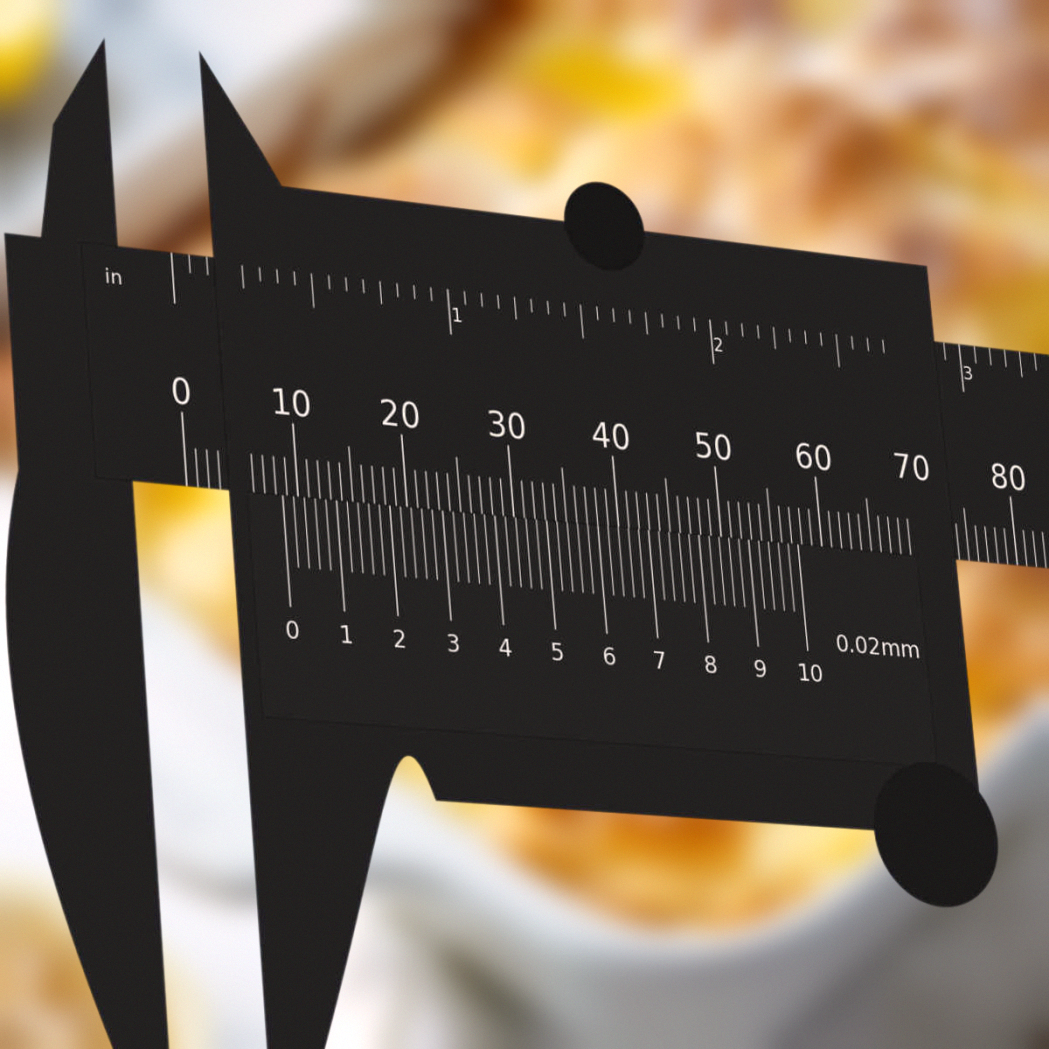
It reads **8.6** mm
